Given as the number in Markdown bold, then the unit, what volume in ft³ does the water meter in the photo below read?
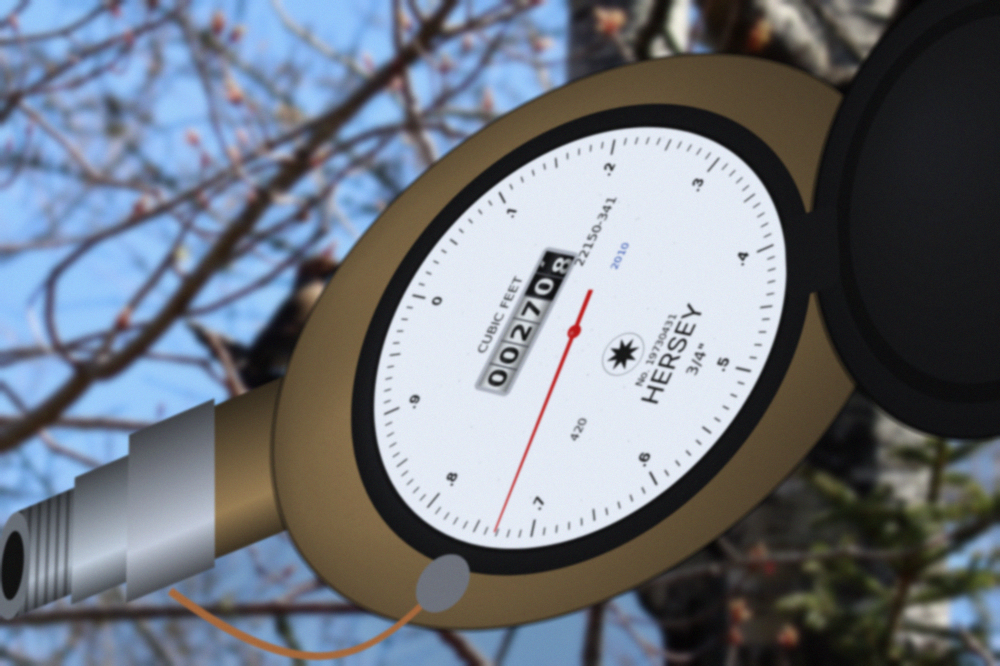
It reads **2707.73** ft³
